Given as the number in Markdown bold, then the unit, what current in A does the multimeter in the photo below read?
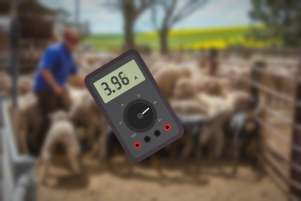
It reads **3.96** A
